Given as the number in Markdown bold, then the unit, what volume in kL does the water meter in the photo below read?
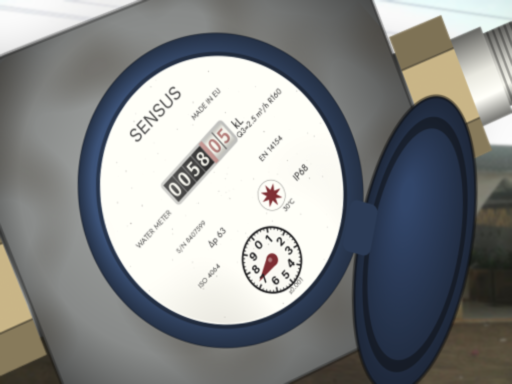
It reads **58.057** kL
